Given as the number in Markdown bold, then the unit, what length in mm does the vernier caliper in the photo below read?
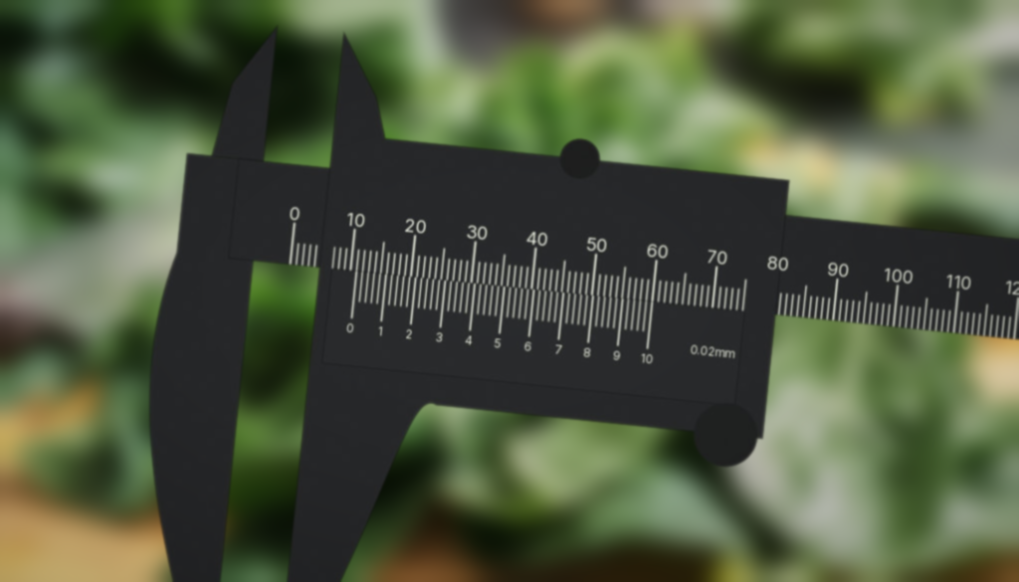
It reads **11.0** mm
